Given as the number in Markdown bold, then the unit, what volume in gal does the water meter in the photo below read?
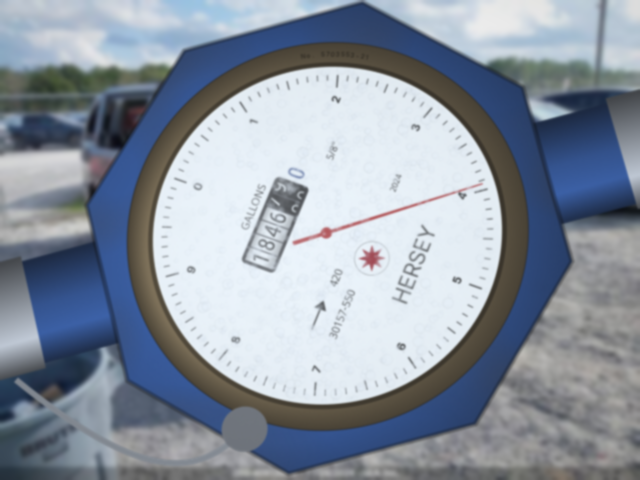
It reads **1846793.9** gal
